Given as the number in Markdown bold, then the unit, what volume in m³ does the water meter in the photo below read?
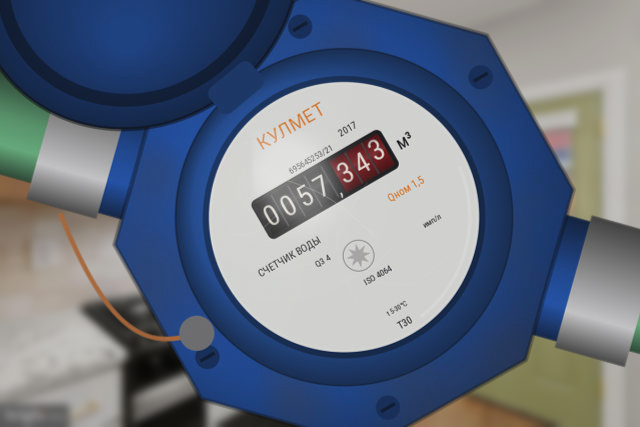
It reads **57.343** m³
